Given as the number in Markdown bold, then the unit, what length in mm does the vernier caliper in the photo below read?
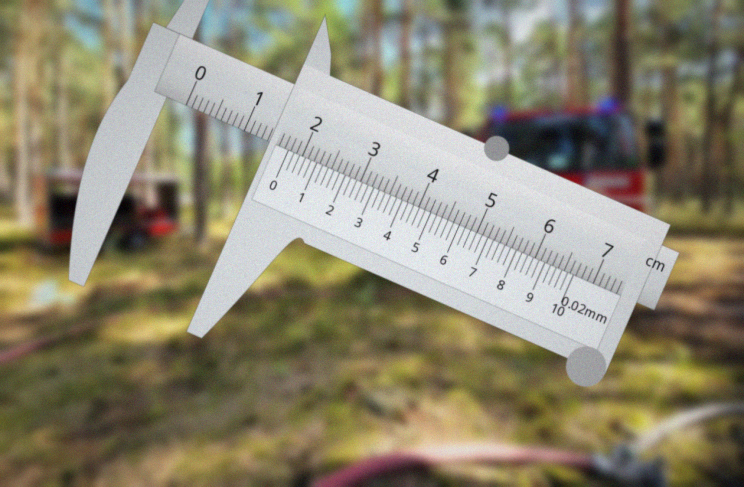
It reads **17.6** mm
